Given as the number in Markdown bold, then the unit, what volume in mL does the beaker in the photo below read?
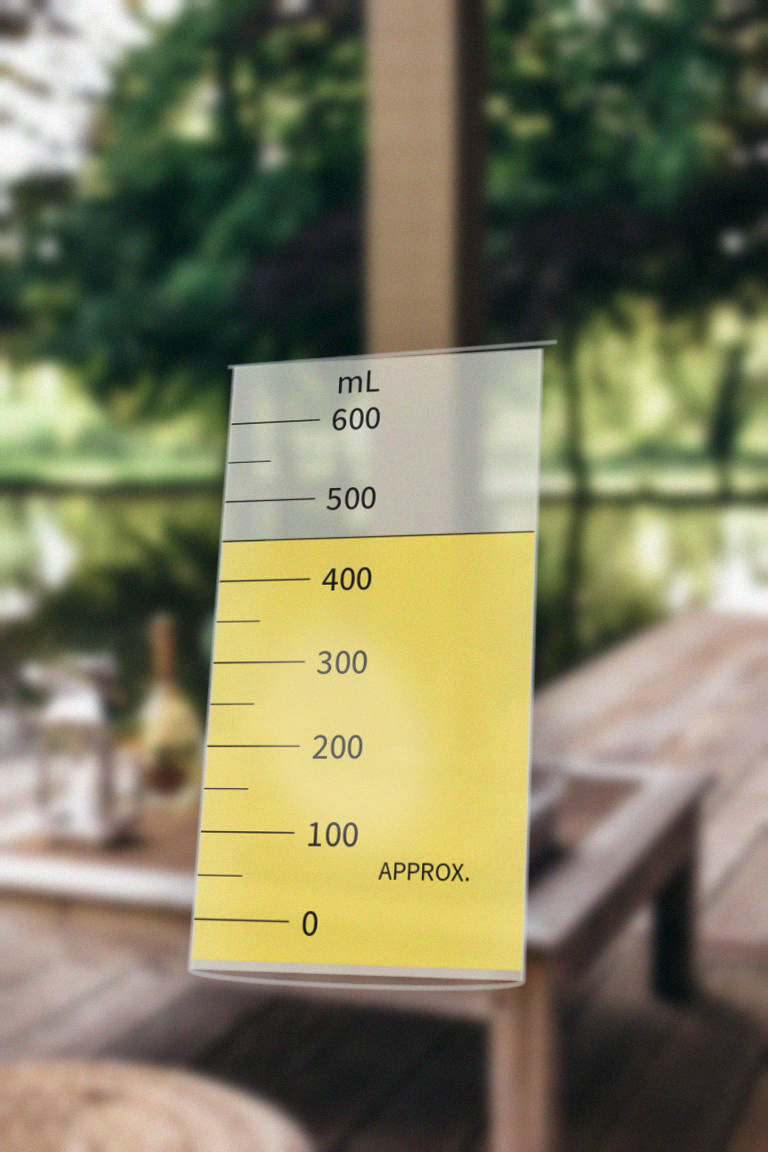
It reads **450** mL
